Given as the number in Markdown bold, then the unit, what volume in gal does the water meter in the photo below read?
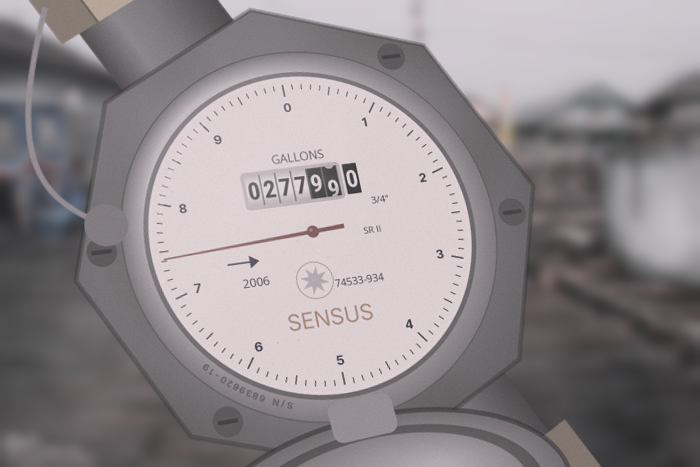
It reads **277987.4** gal
